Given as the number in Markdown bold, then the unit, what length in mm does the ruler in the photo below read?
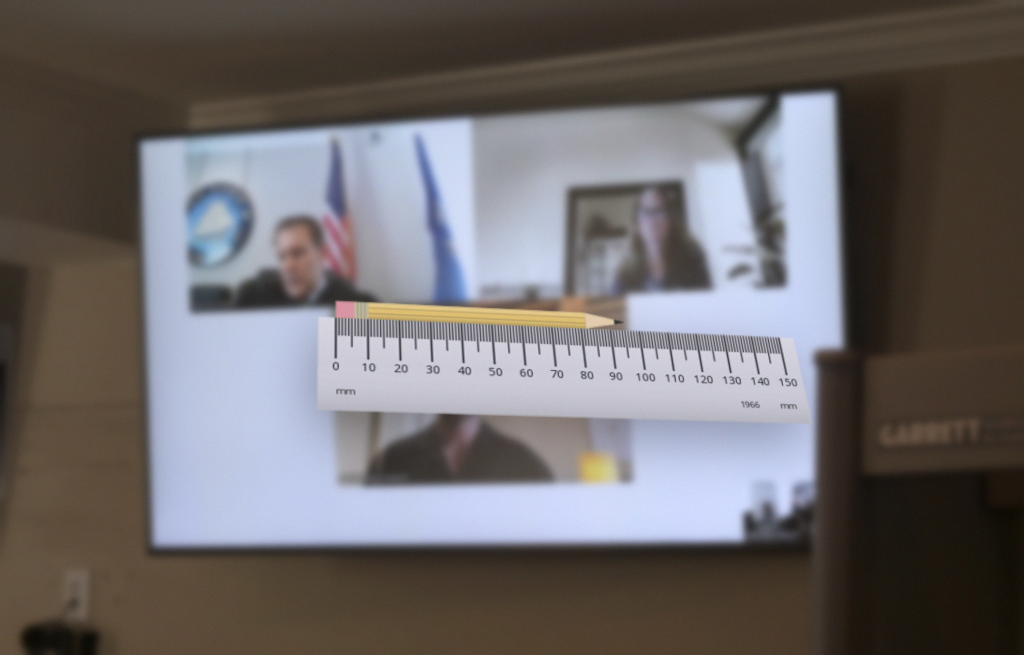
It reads **95** mm
